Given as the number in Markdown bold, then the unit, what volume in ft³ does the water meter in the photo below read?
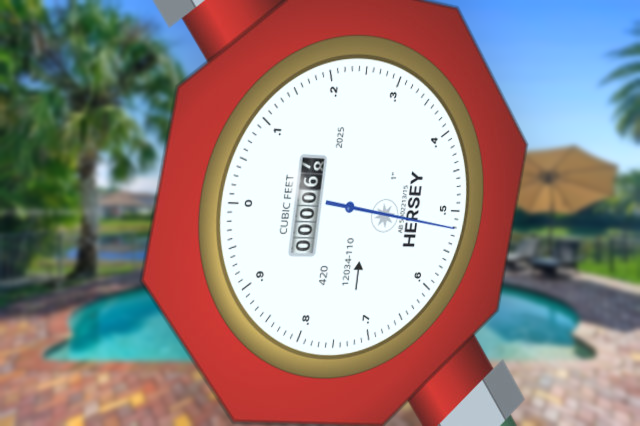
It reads **67.52** ft³
